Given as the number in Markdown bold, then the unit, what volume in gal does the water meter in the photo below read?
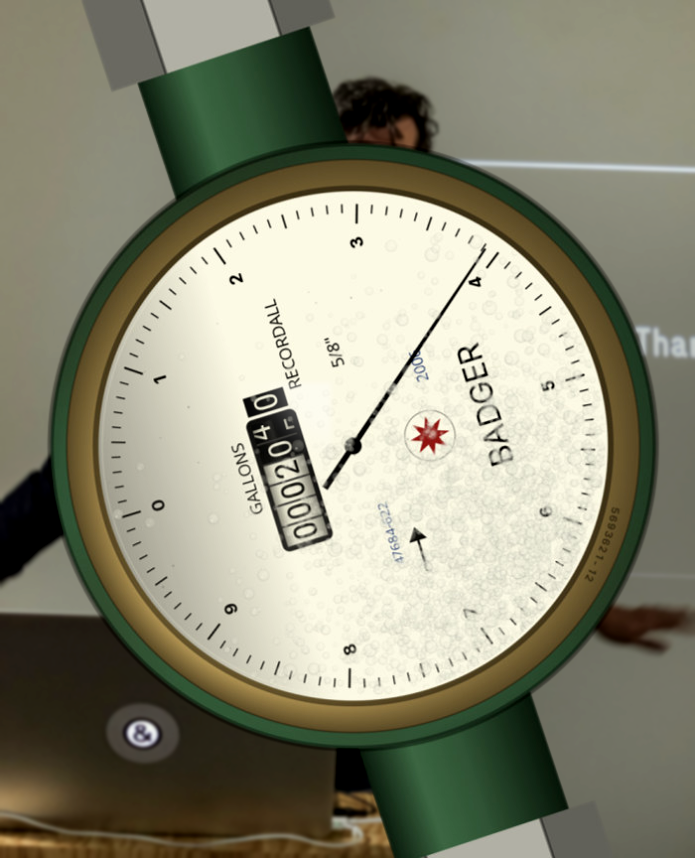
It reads **2043.9** gal
